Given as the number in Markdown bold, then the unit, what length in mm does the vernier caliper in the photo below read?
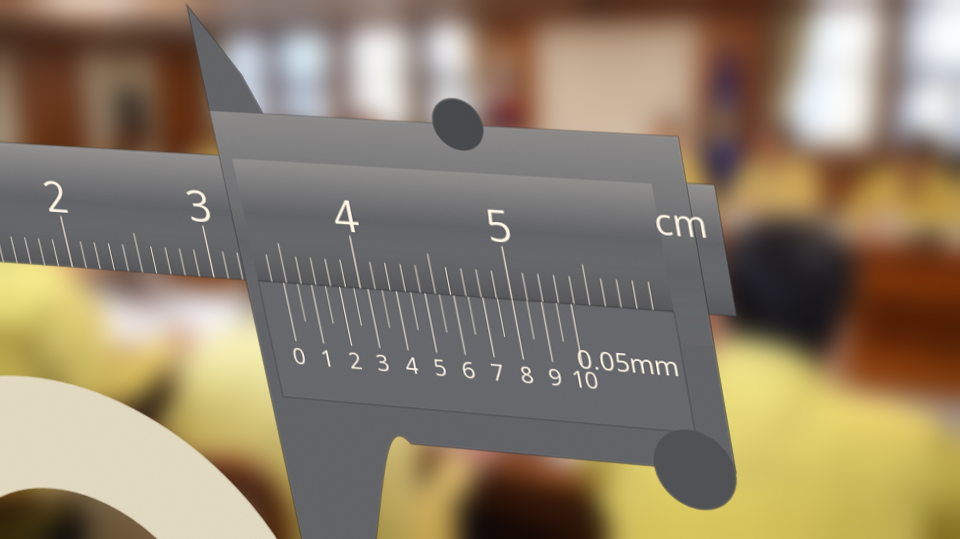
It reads **34.8** mm
